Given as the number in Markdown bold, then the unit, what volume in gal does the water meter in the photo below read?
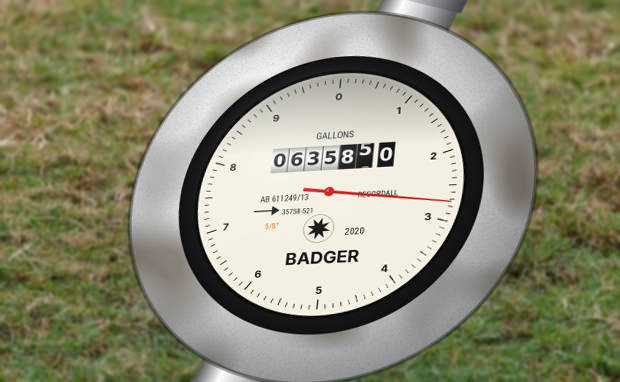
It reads **635852.7** gal
